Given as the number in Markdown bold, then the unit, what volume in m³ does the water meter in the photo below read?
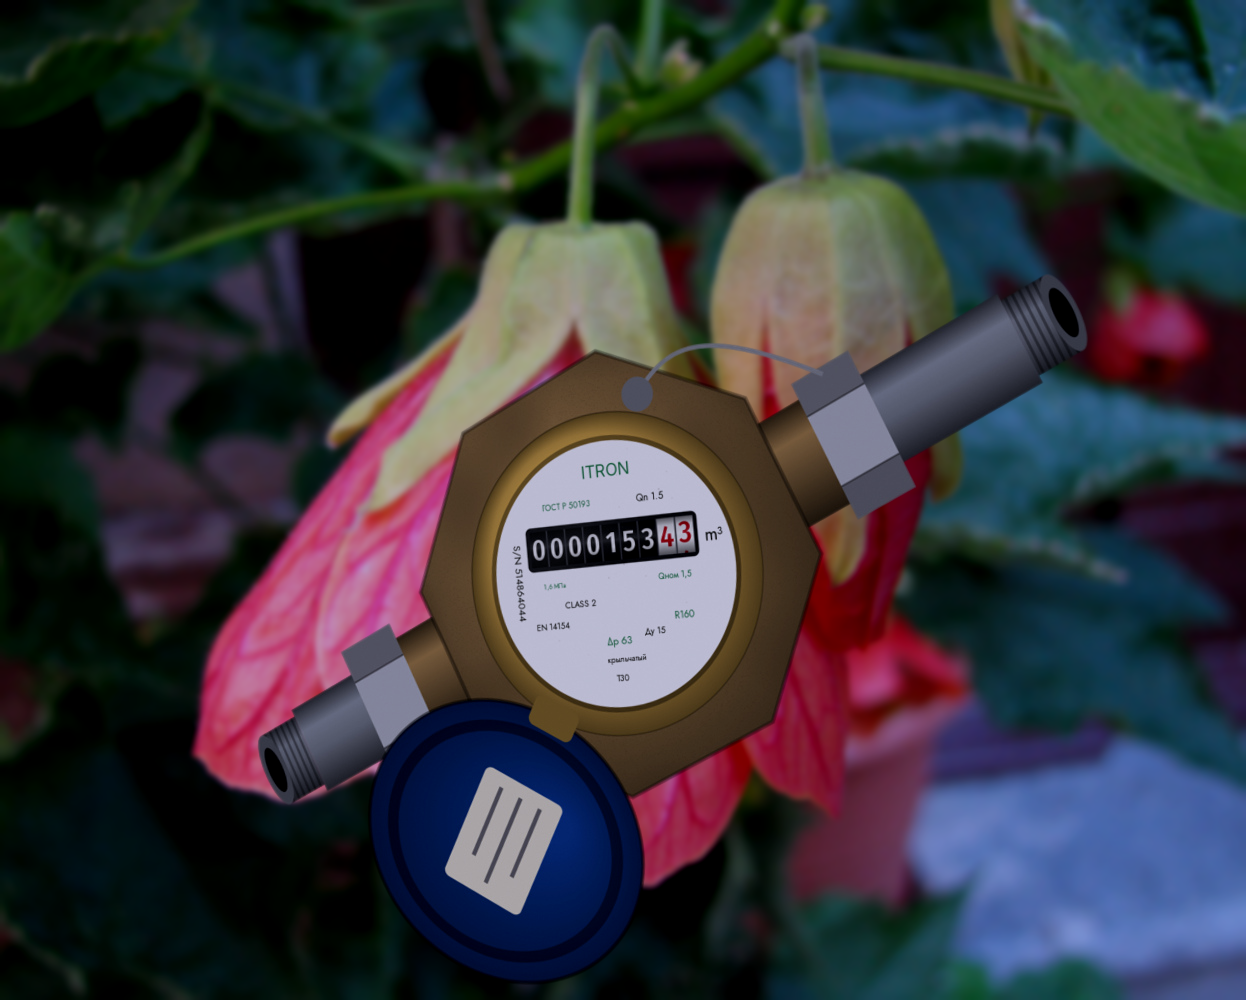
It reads **153.43** m³
